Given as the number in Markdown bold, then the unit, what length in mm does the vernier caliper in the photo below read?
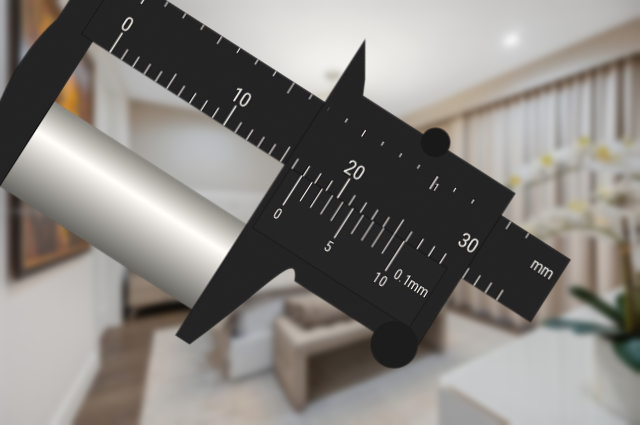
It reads **16.9** mm
